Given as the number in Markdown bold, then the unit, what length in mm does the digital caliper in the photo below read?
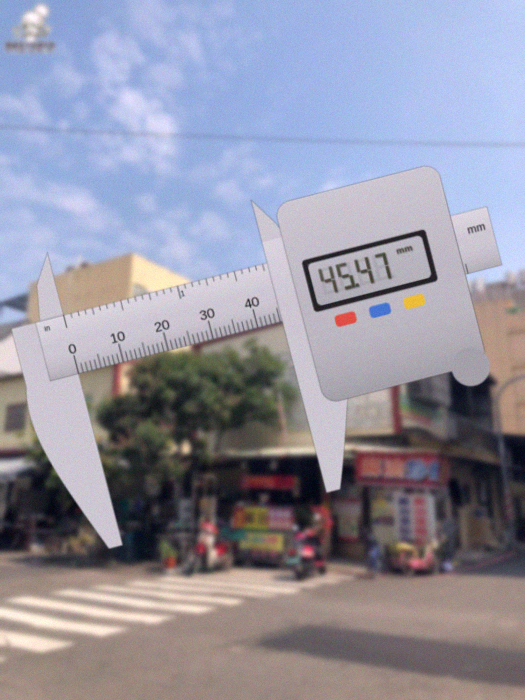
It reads **45.47** mm
